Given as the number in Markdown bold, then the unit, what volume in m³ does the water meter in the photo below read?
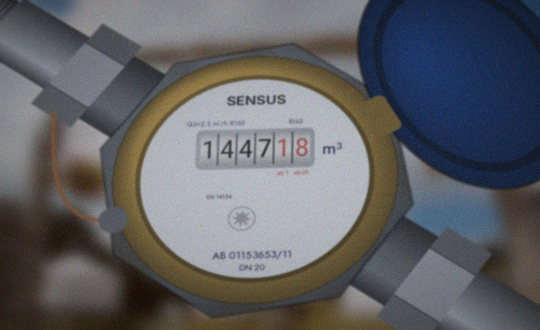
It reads **1447.18** m³
